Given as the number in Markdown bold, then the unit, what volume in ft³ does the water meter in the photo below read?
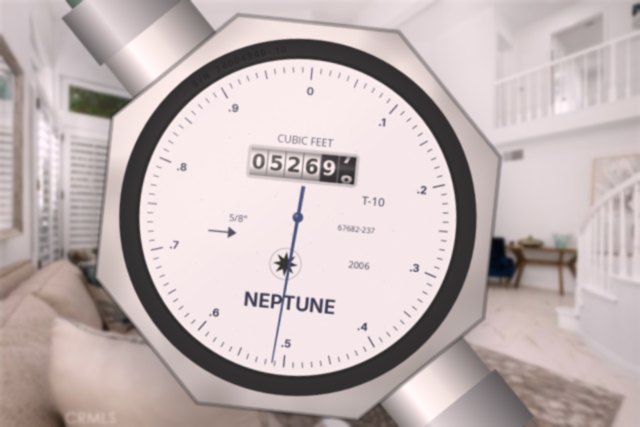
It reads **52697.51** ft³
